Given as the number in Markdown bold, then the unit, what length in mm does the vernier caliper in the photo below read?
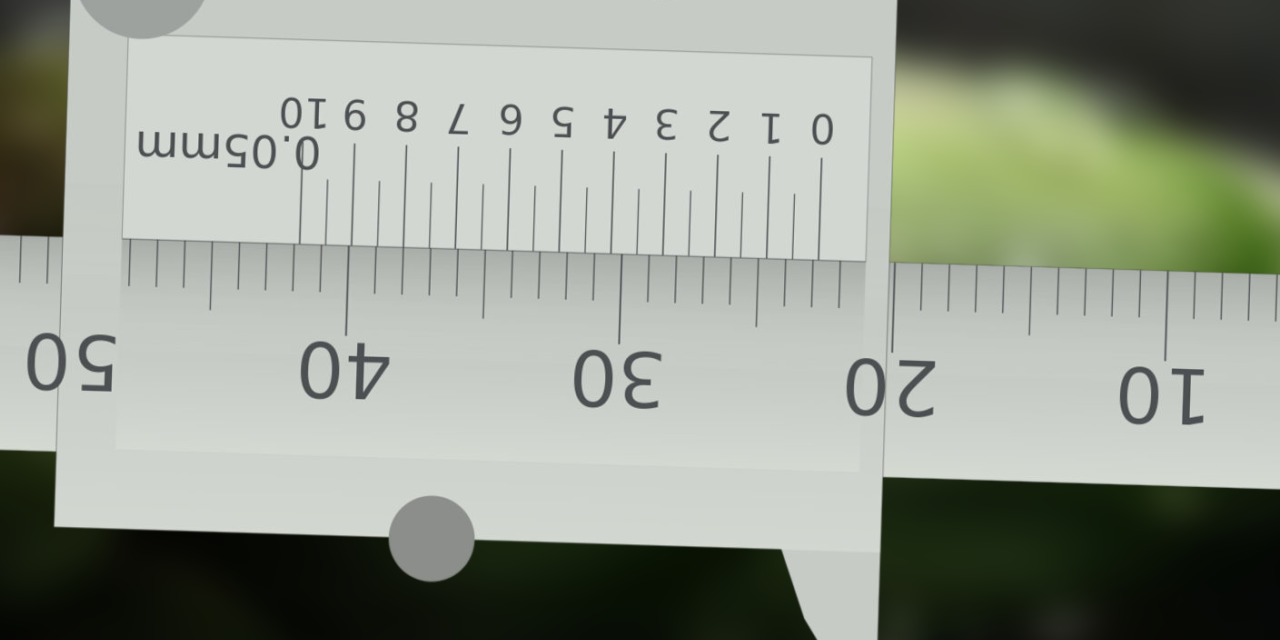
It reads **22.80** mm
